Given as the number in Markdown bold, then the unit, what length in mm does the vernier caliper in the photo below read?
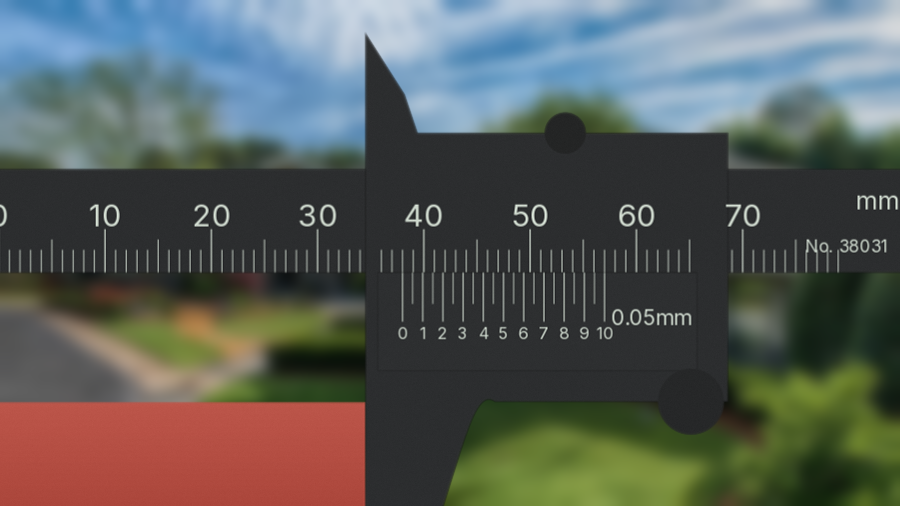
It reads **38.0** mm
